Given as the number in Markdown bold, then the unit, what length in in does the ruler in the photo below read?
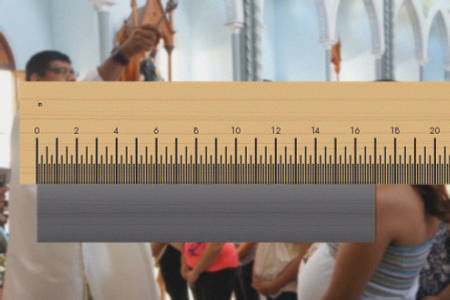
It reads **17** in
